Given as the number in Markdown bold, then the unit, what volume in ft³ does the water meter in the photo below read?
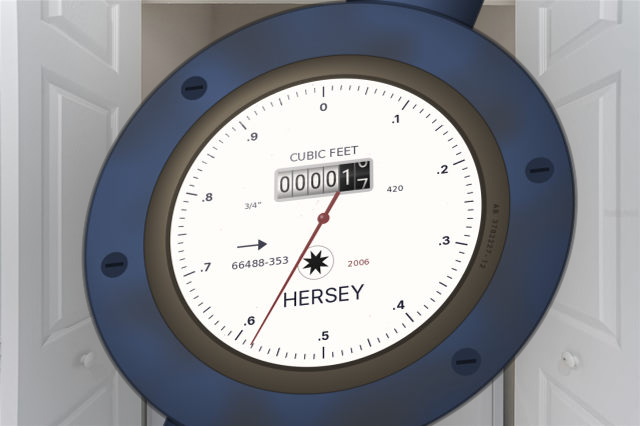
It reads **16.58** ft³
